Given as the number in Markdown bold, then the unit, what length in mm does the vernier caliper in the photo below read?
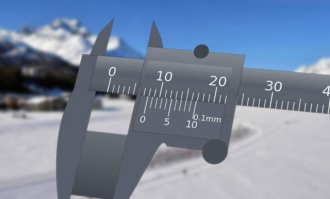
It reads **7.8** mm
